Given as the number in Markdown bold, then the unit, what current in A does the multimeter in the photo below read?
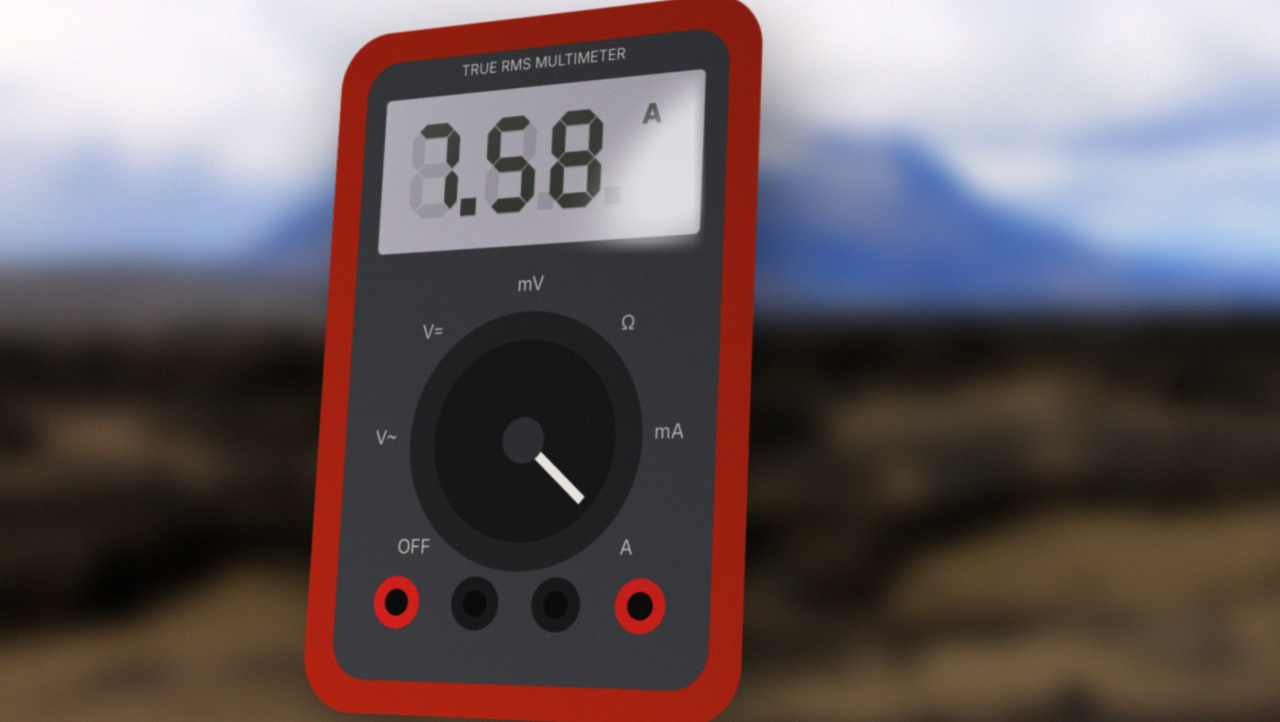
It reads **7.58** A
